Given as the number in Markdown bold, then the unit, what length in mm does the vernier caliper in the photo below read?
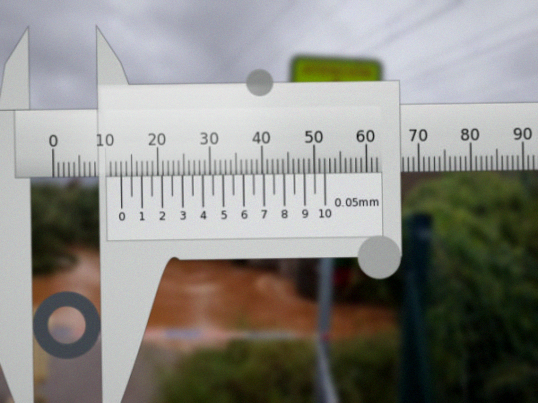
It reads **13.0** mm
